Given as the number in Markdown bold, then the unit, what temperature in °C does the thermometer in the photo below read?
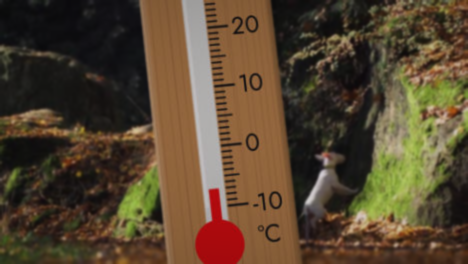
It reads **-7** °C
